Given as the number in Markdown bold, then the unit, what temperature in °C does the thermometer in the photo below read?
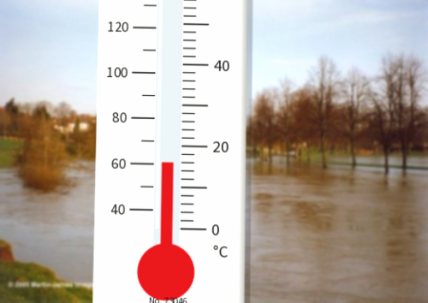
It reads **16** °C
